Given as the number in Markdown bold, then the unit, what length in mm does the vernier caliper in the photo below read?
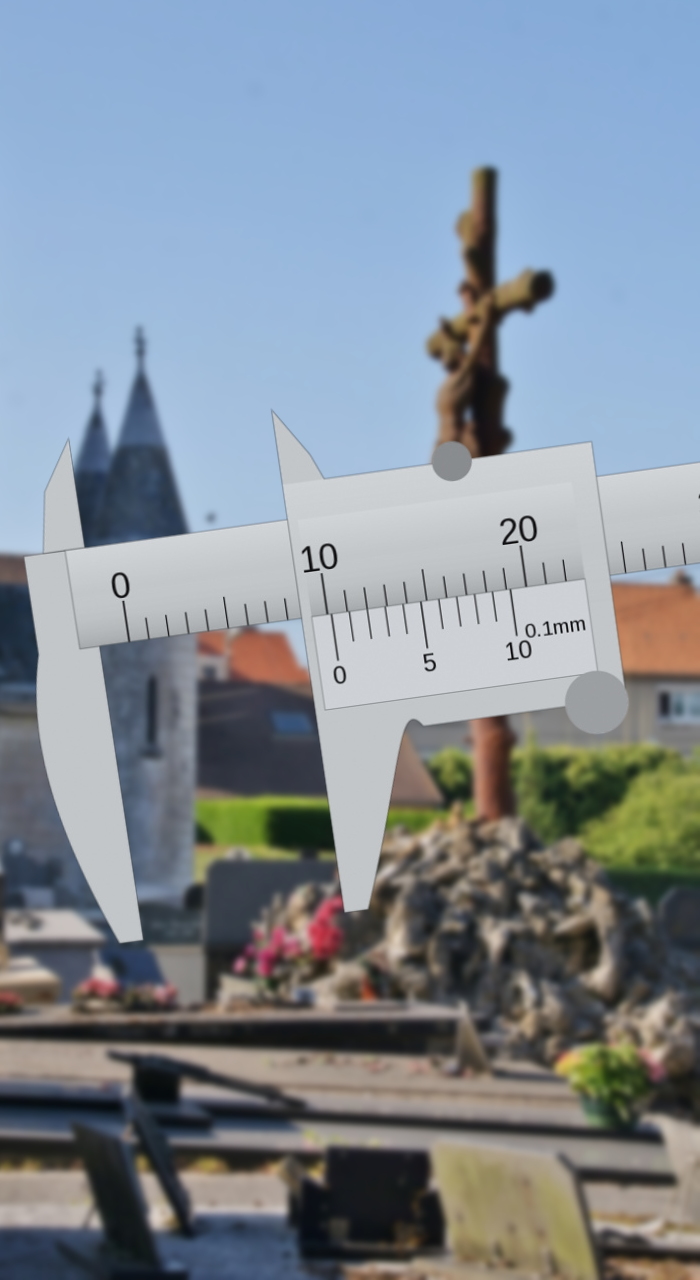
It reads **10.2** mm
